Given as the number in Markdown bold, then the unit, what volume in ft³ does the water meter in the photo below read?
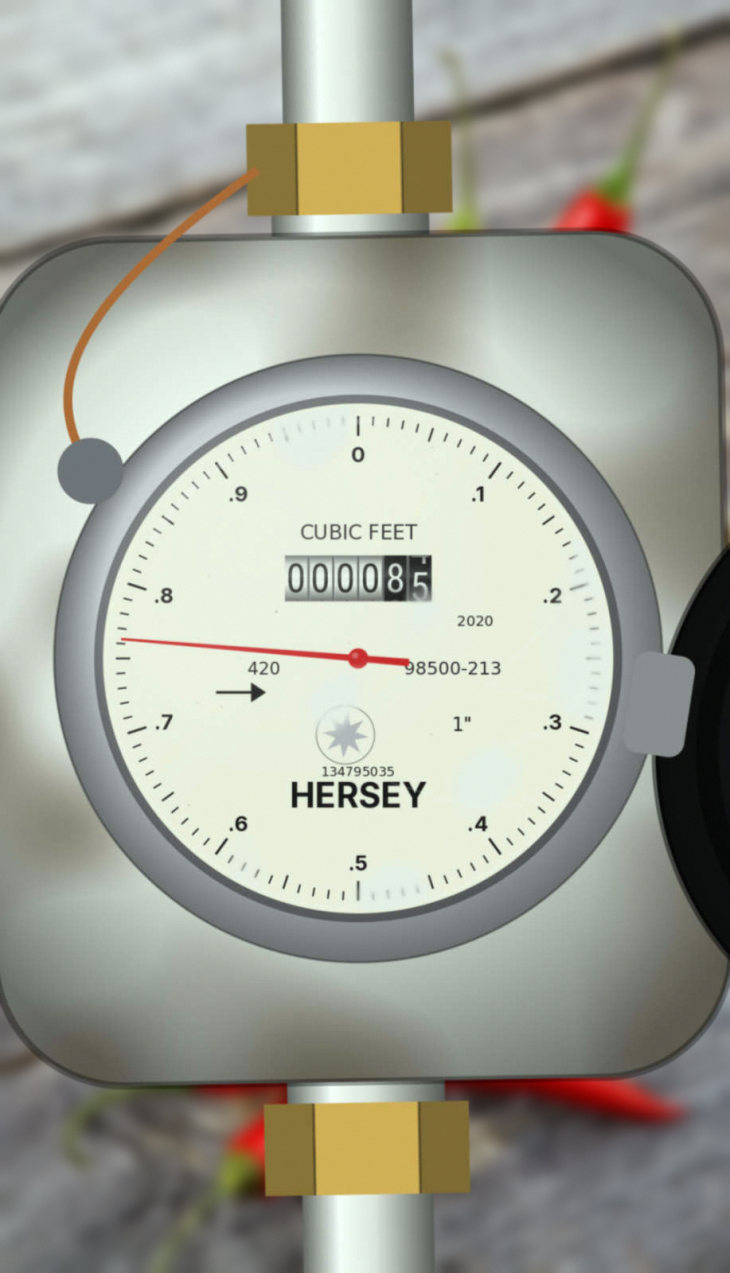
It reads **84.76** ft³
